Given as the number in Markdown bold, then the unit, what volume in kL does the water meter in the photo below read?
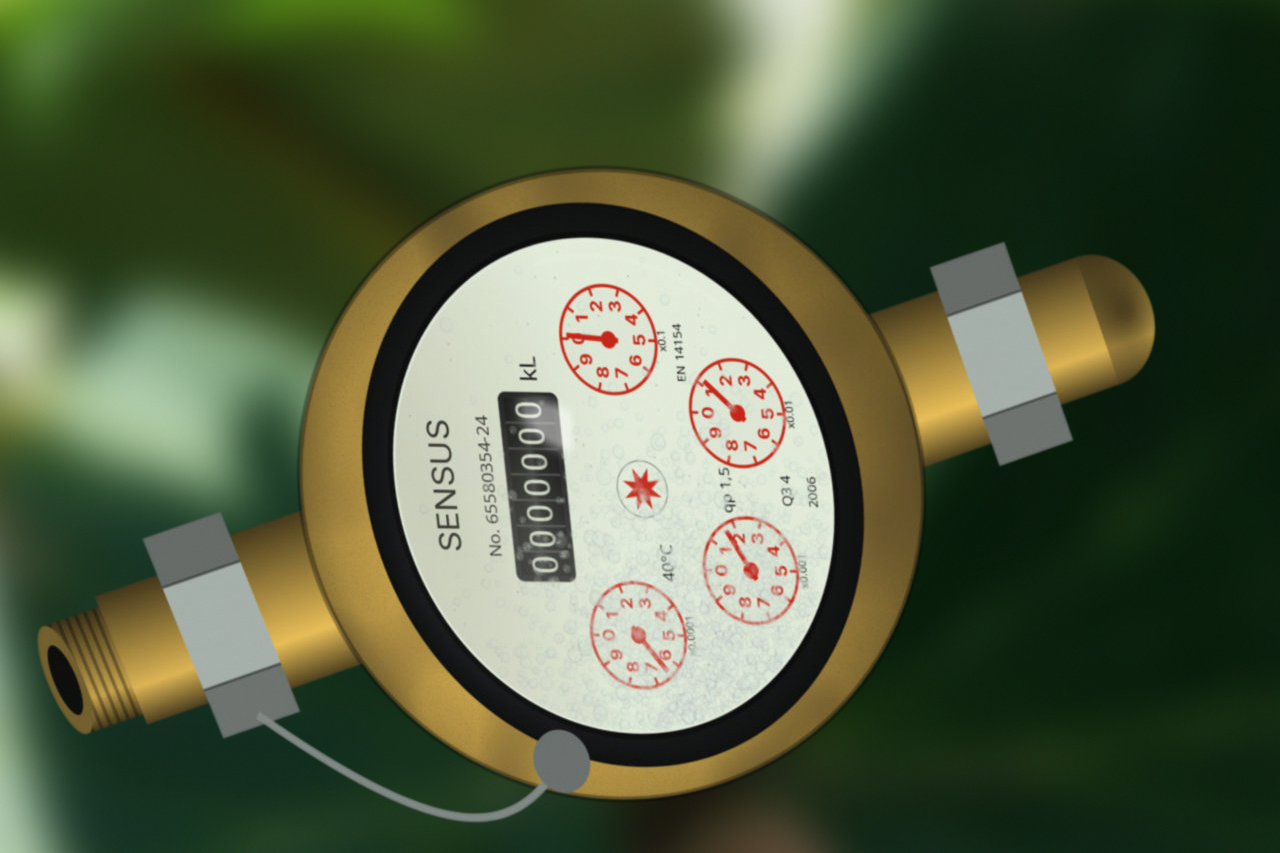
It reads **0.0116** kL
